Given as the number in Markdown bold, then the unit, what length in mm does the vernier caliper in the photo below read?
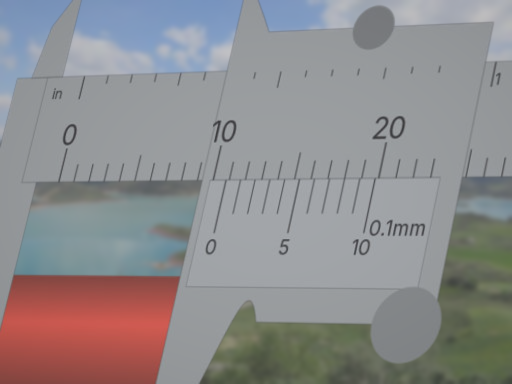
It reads **10.8** mm
